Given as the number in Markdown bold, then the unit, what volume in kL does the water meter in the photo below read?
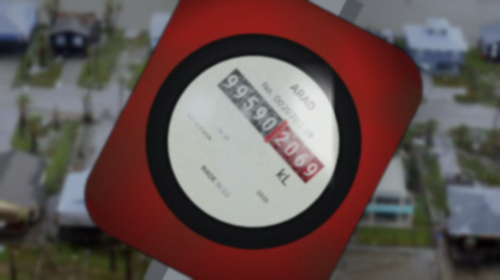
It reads **99590.2069** kL
